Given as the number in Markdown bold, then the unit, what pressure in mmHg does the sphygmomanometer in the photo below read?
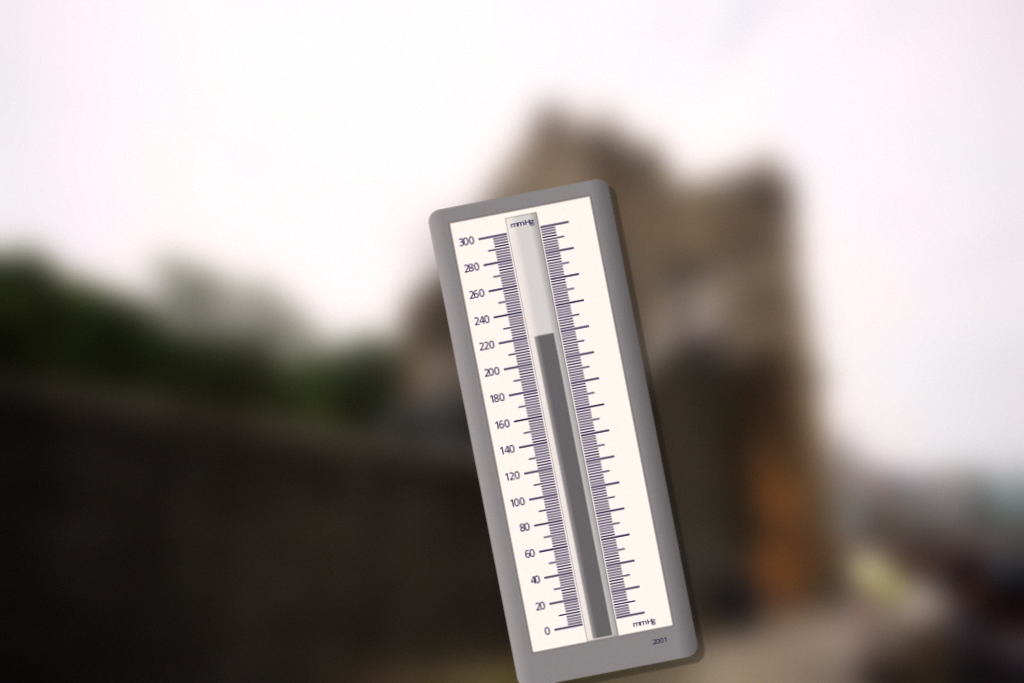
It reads **220** mmHg
